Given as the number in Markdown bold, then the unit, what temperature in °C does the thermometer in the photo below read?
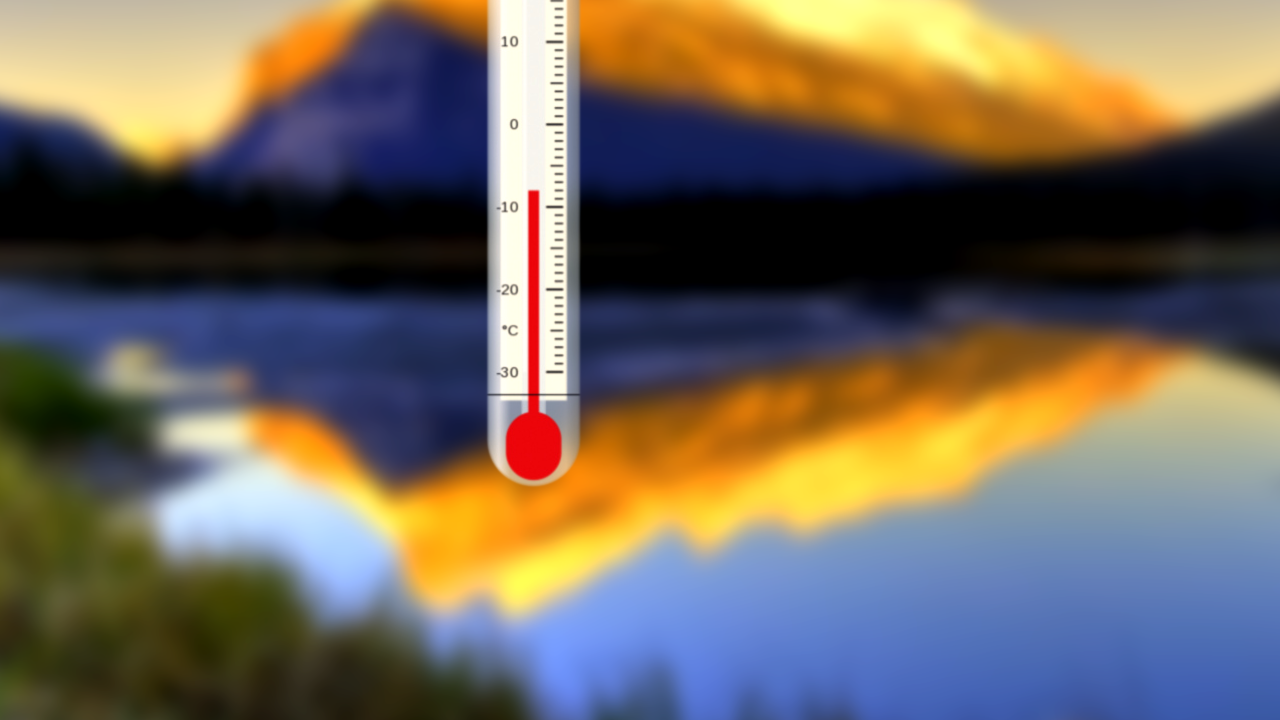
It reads **-8** °C
